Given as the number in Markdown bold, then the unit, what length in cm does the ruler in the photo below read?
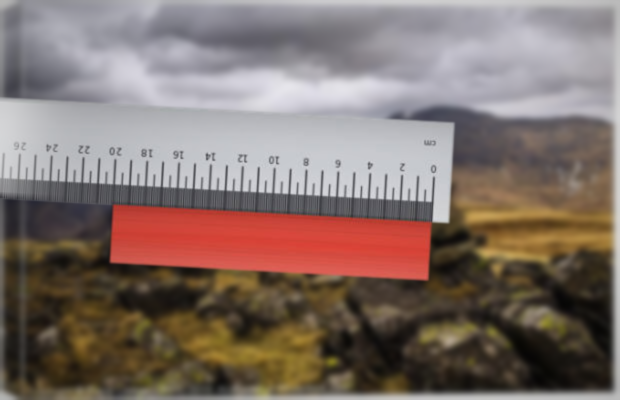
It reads **20** cm
